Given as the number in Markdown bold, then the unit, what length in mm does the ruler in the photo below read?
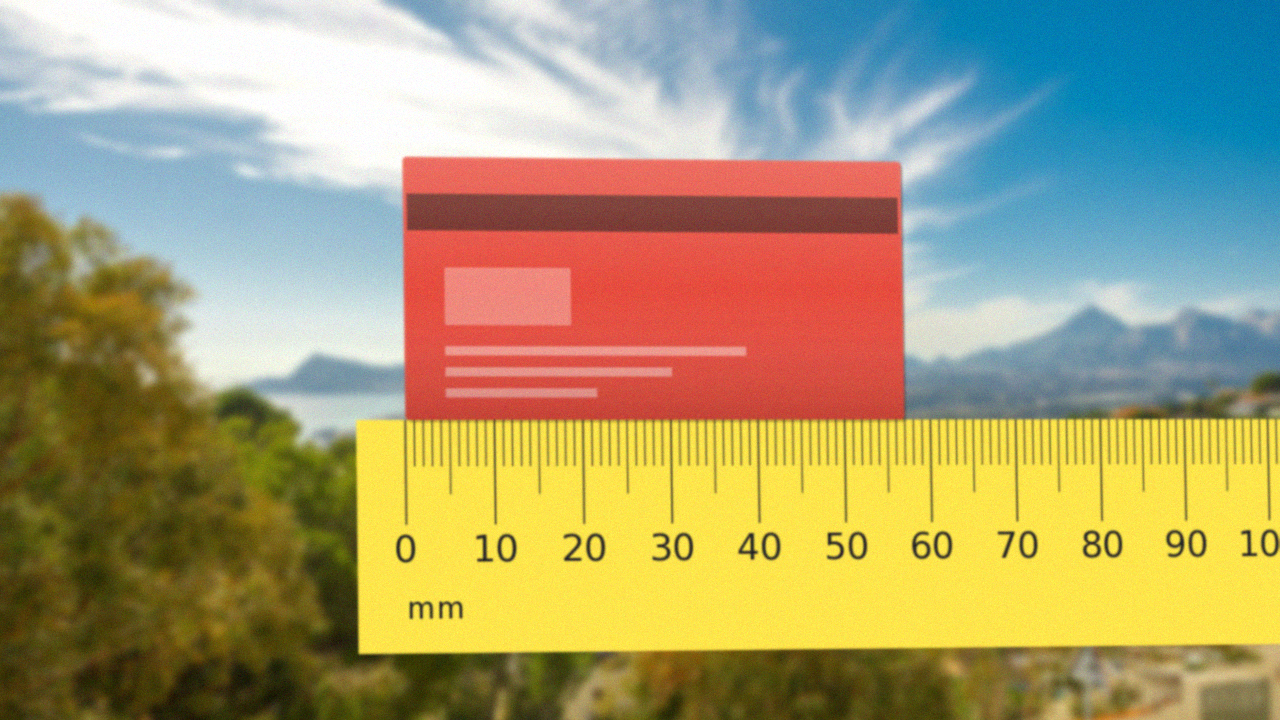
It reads **57** mm
